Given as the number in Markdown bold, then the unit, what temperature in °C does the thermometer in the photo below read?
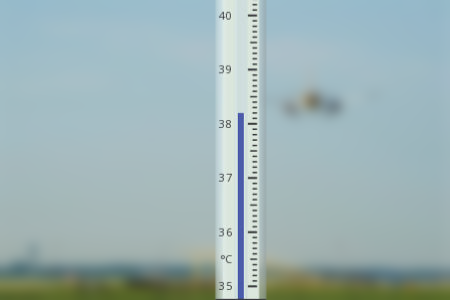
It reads **38.2** °C
